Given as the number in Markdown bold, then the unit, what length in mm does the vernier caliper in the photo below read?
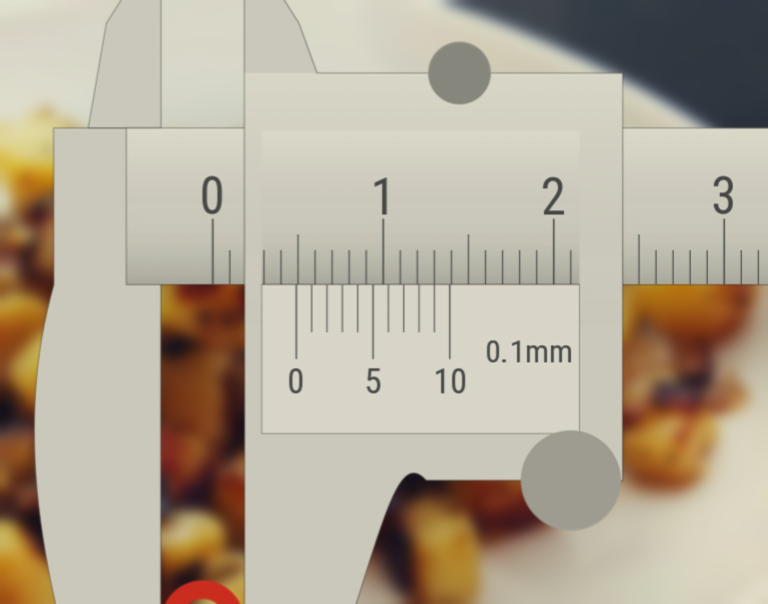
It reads **4.9** mm
